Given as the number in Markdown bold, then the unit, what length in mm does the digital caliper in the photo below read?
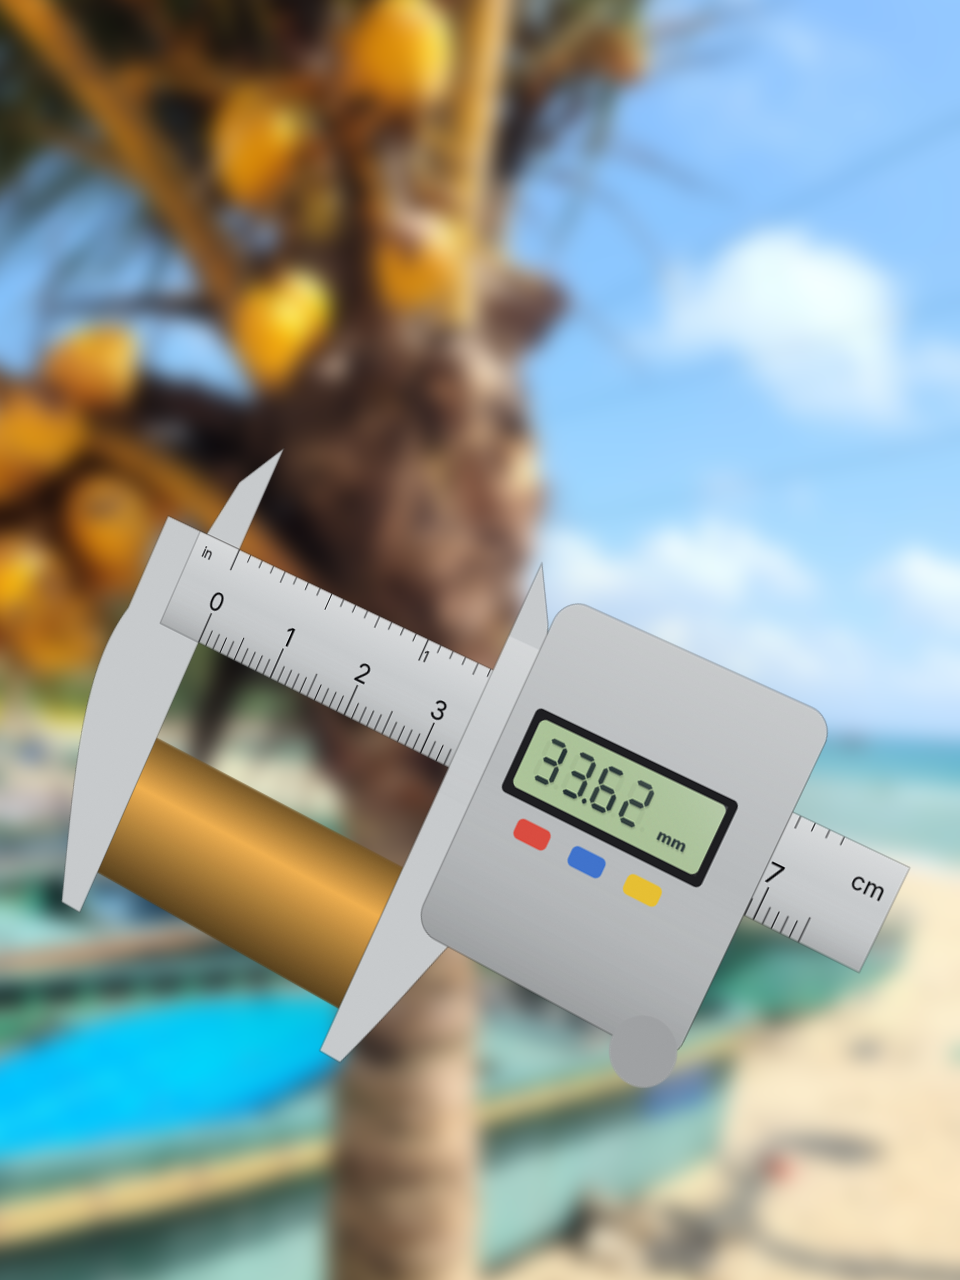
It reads **33.62** mm
